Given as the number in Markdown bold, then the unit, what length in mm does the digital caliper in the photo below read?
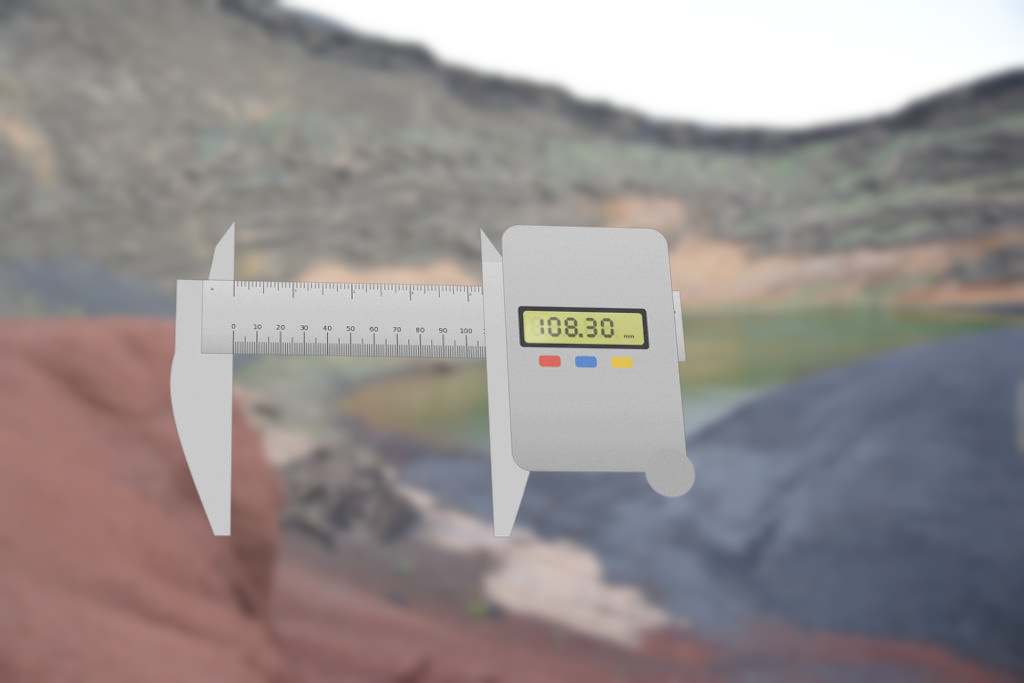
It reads **108.30** mm
